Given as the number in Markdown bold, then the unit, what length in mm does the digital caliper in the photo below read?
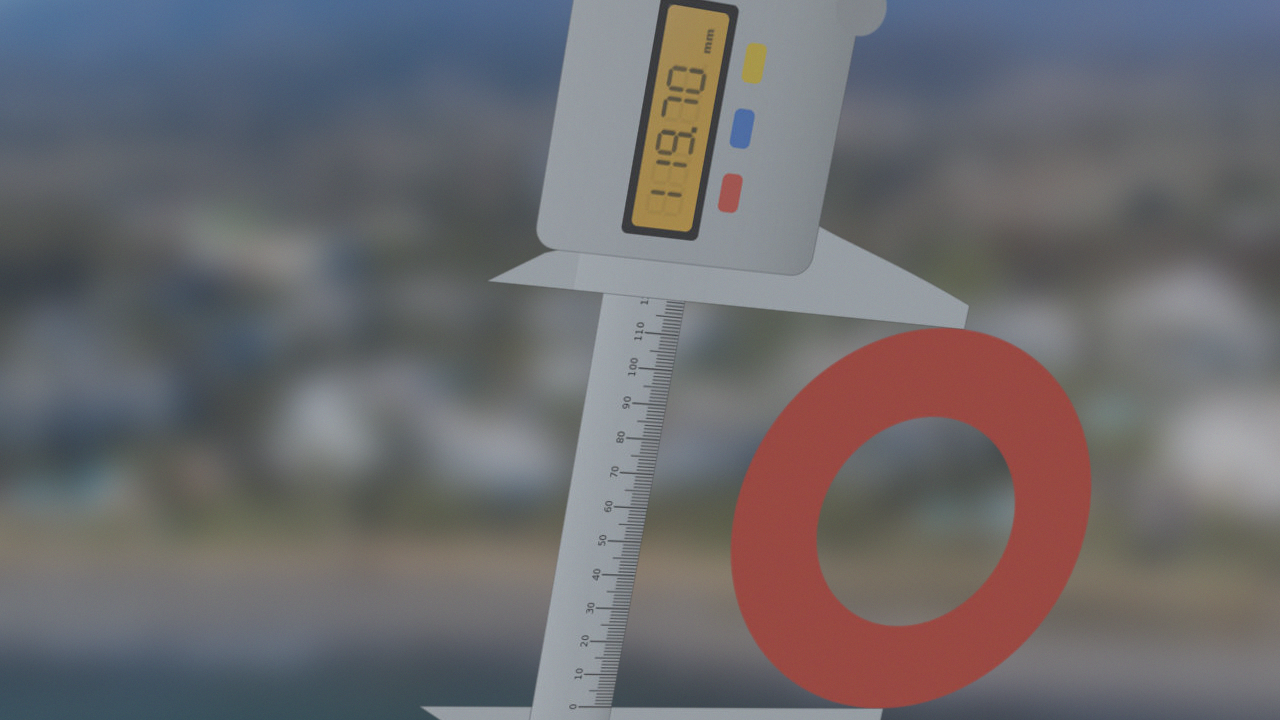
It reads **119.70** mm
